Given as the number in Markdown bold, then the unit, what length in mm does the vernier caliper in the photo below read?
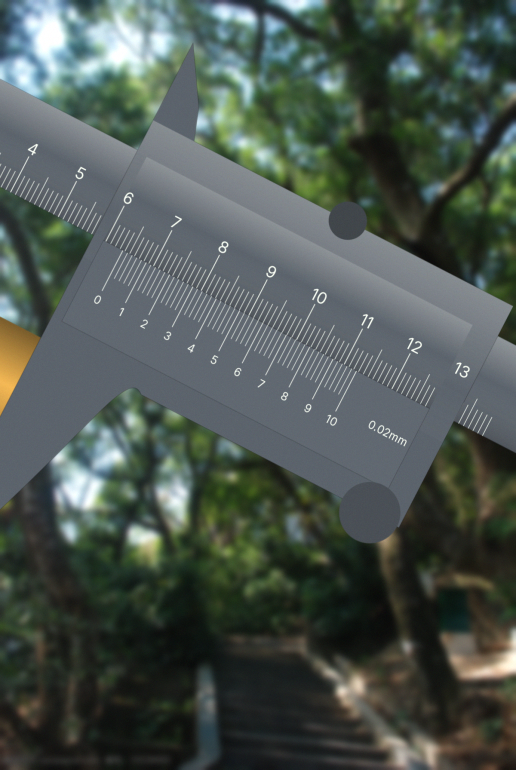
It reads **63.6** mm
